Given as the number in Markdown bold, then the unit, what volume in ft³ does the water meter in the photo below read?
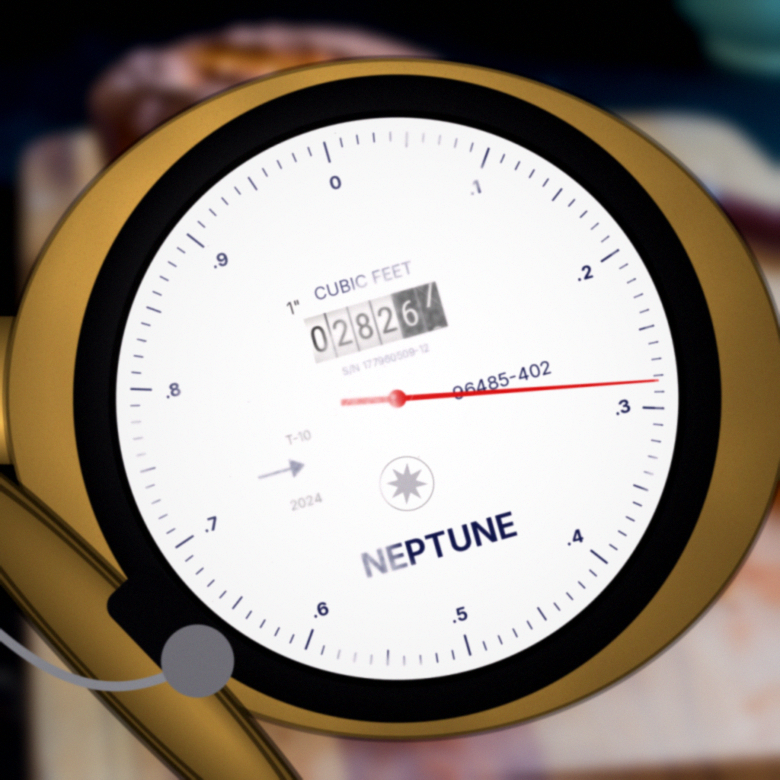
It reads **28267.28** ft³
